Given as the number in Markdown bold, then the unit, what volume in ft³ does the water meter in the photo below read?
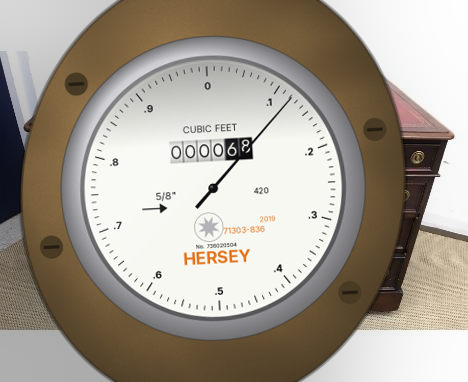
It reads **68.12** ft³
